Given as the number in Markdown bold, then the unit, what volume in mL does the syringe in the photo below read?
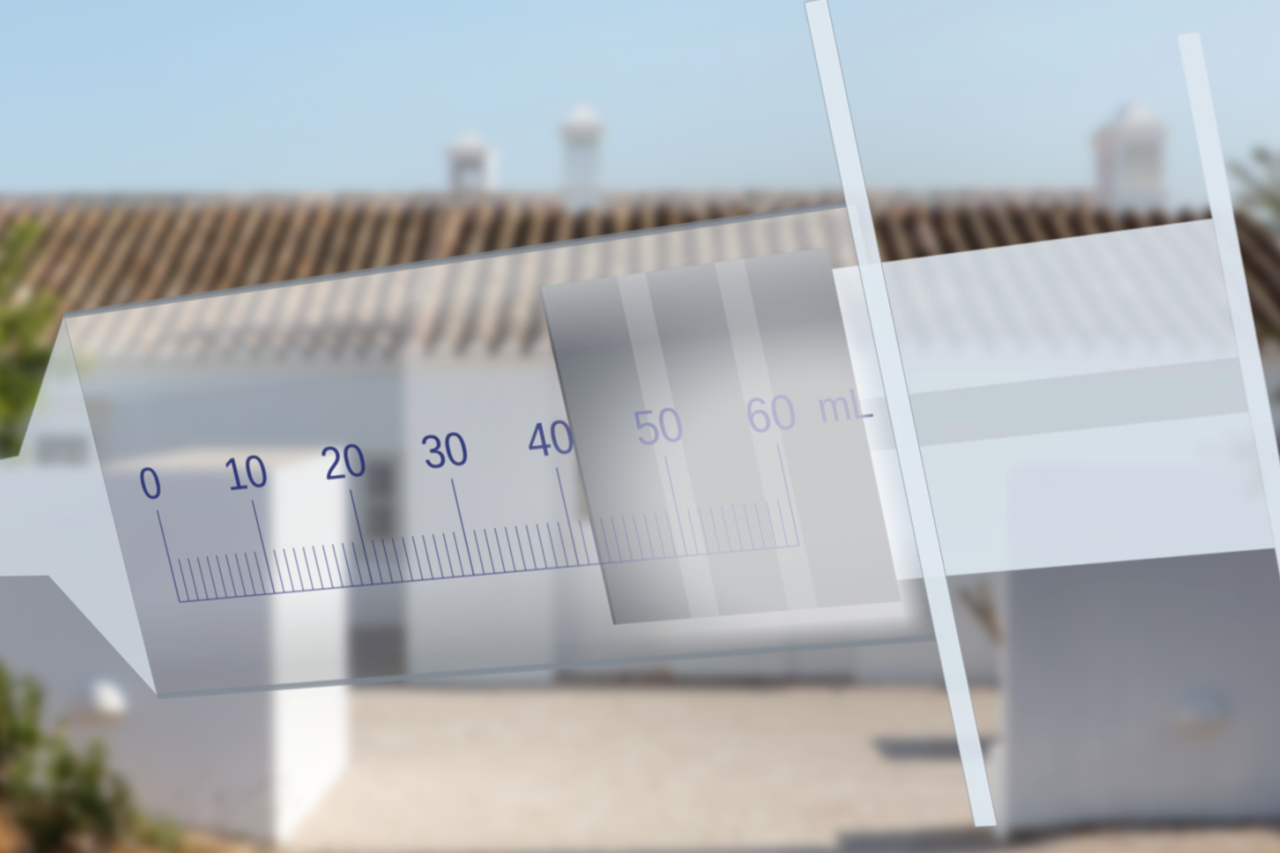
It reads **42** mL
